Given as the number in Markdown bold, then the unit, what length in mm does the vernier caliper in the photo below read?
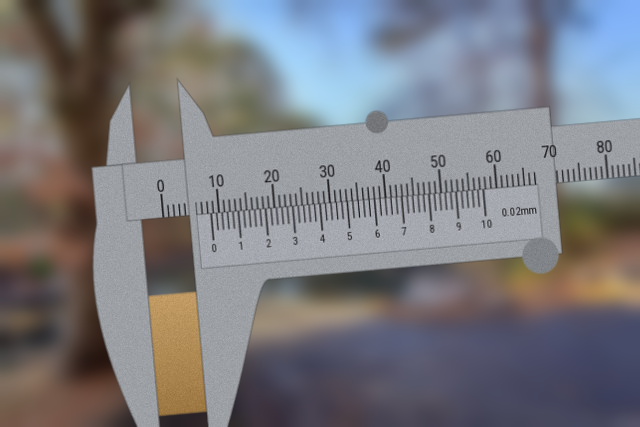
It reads **8.6** mm
